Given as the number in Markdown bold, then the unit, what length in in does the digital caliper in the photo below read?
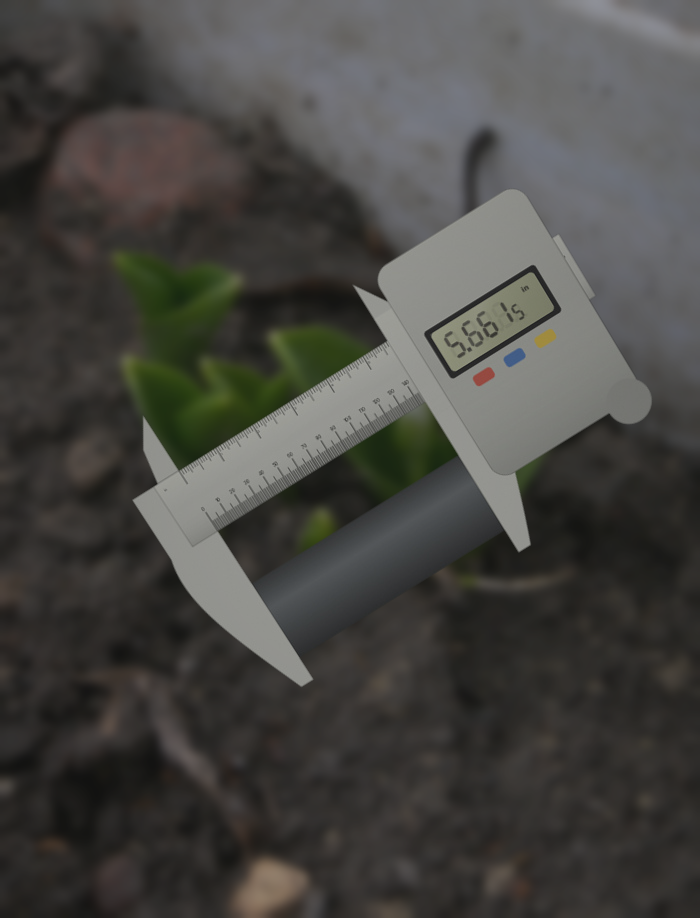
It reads **5.6615** in
